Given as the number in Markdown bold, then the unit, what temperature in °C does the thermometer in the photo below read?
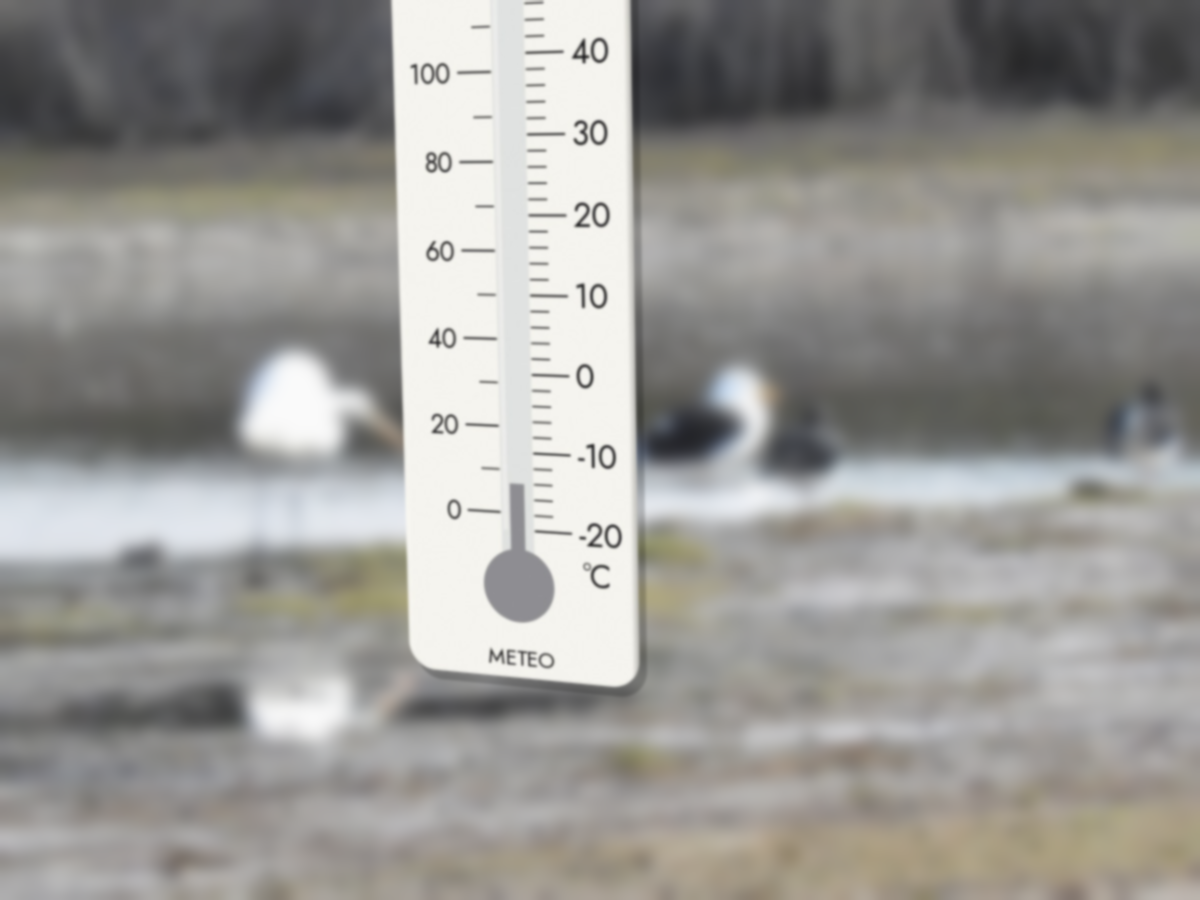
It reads **-14** °C
